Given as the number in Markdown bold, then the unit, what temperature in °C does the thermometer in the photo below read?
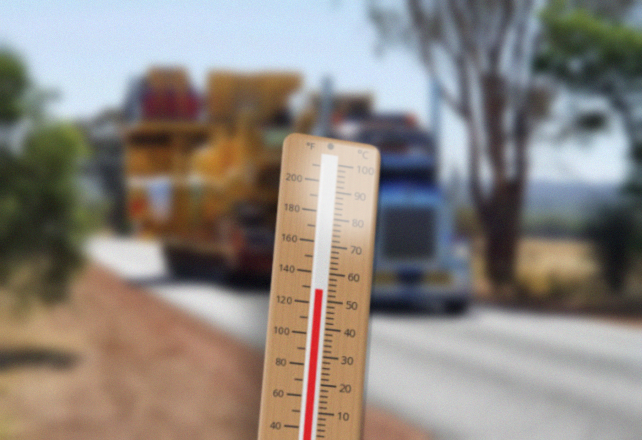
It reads **54** °C
